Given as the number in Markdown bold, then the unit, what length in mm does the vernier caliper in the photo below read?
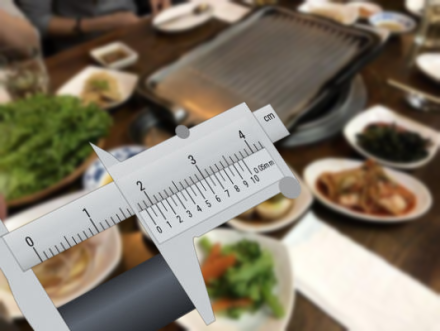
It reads **18.6** mm
